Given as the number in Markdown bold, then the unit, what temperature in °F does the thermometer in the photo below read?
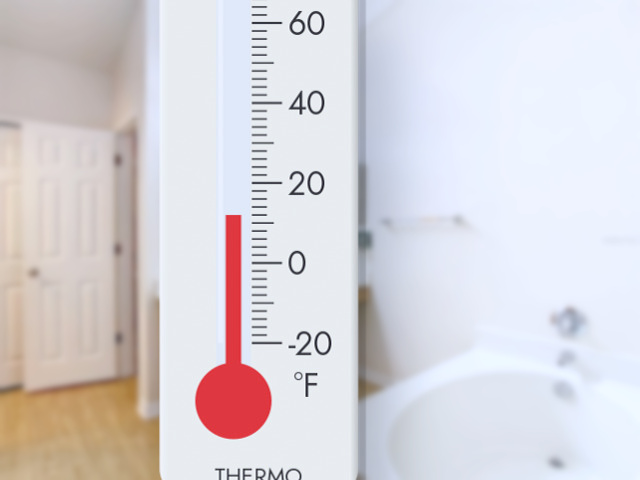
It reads **12** °F
